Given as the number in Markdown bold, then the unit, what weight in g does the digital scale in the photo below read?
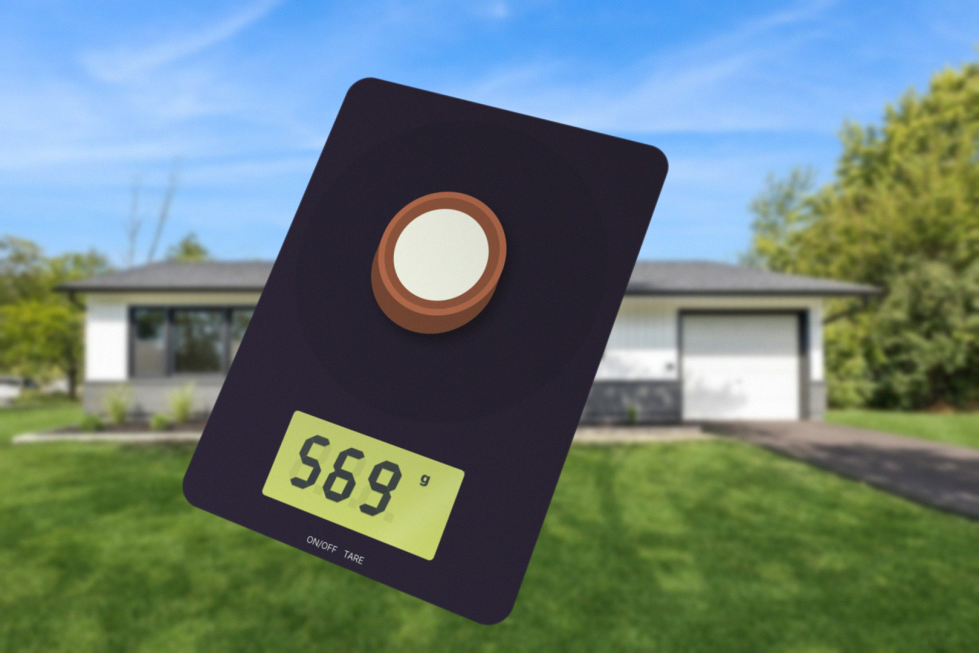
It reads **569** g
